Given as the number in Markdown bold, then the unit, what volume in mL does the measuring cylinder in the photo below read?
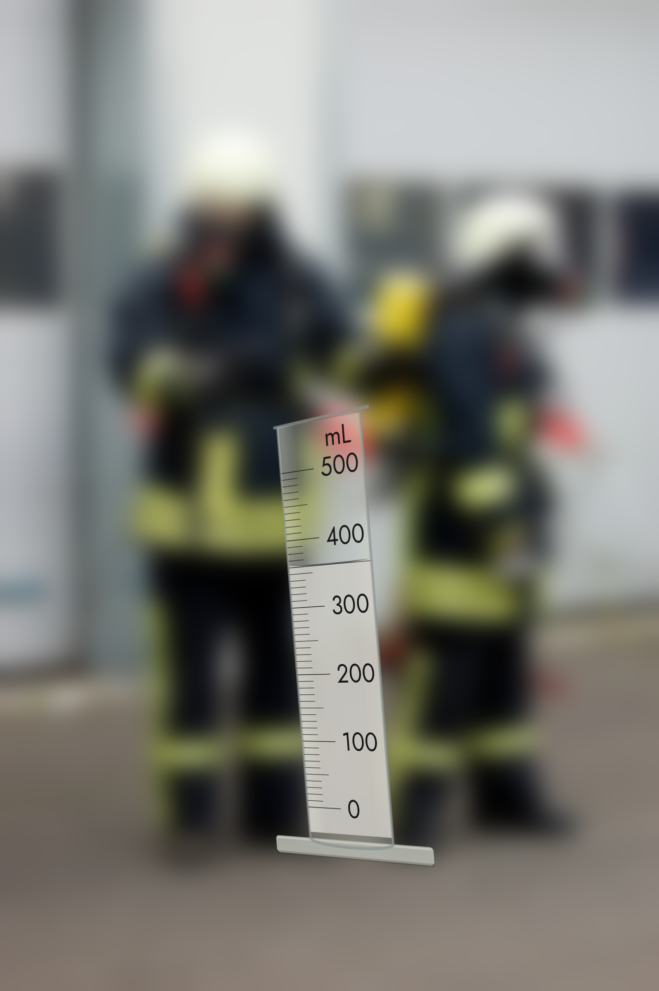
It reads **360** mL
